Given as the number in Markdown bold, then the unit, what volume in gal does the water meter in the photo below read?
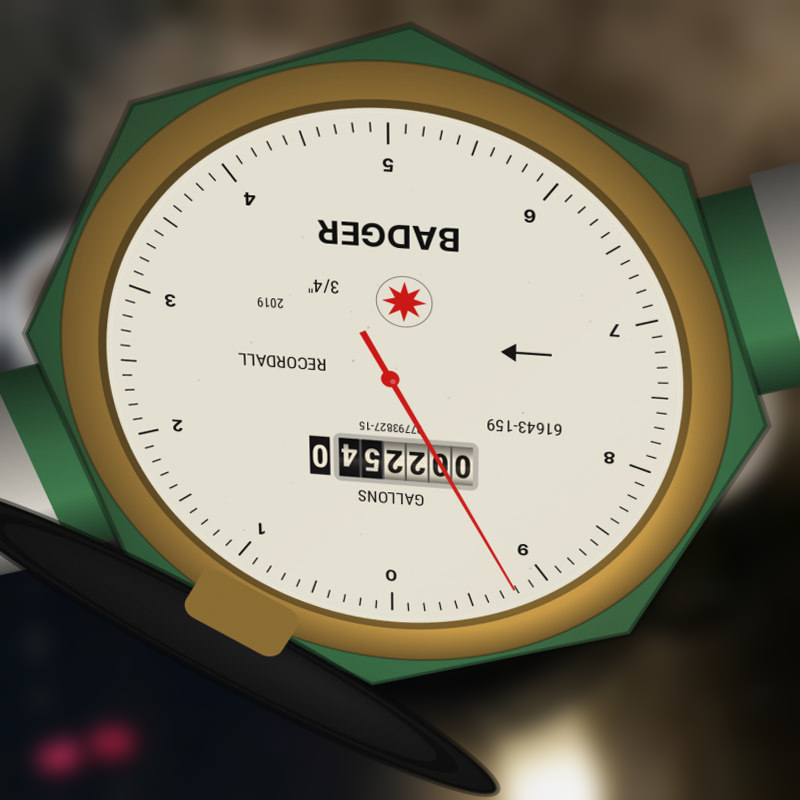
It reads **22539.2** gal
